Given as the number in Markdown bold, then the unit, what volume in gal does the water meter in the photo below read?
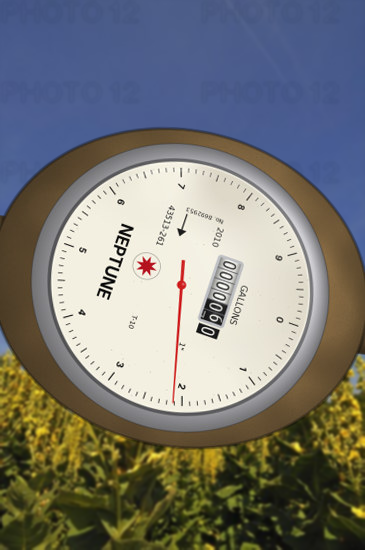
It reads **62.1** gal
